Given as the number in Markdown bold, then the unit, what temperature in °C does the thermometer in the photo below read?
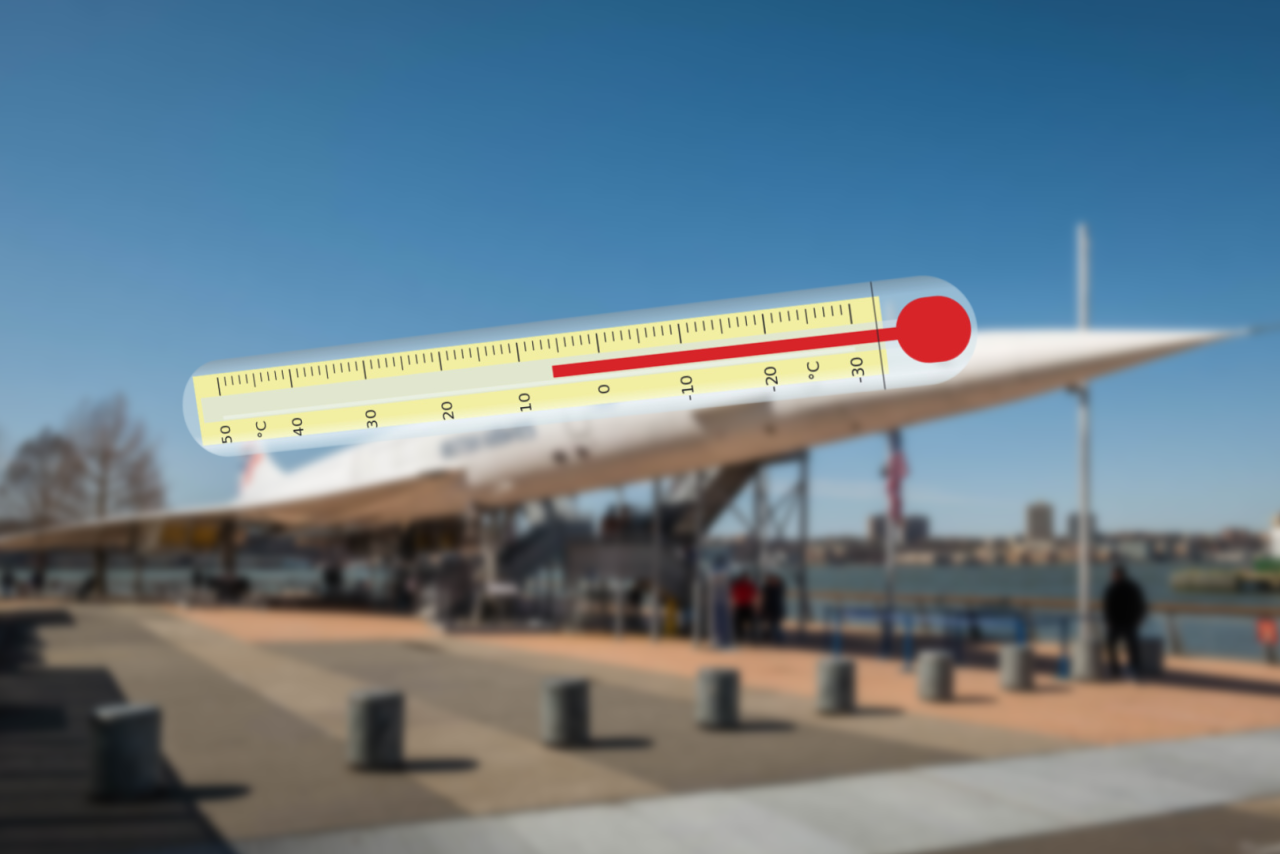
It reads **6** °C
